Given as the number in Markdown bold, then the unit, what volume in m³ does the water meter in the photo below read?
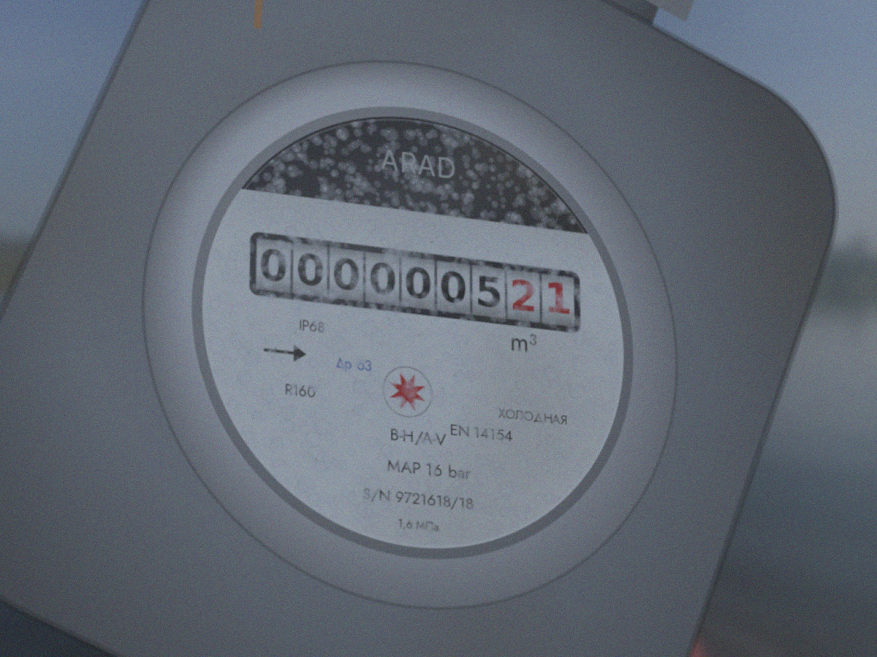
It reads **5.21** m³
